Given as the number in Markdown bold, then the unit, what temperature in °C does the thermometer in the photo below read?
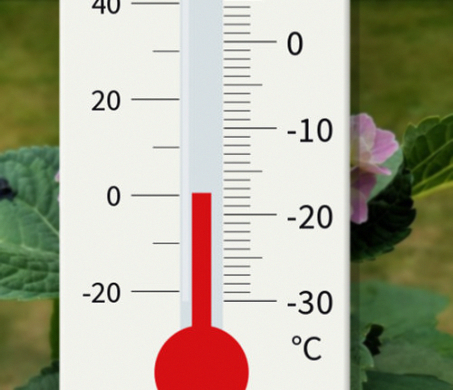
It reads **-17.5** °C
